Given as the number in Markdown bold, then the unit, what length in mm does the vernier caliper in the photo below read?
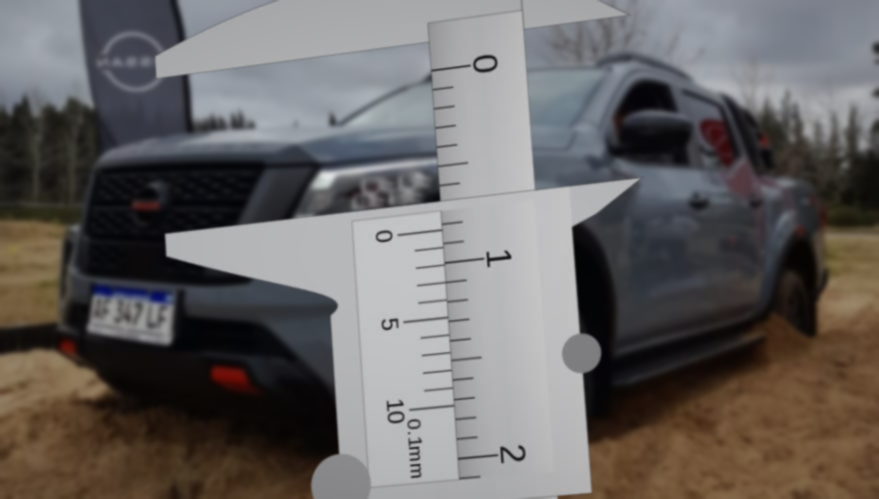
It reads **8.3** mm
